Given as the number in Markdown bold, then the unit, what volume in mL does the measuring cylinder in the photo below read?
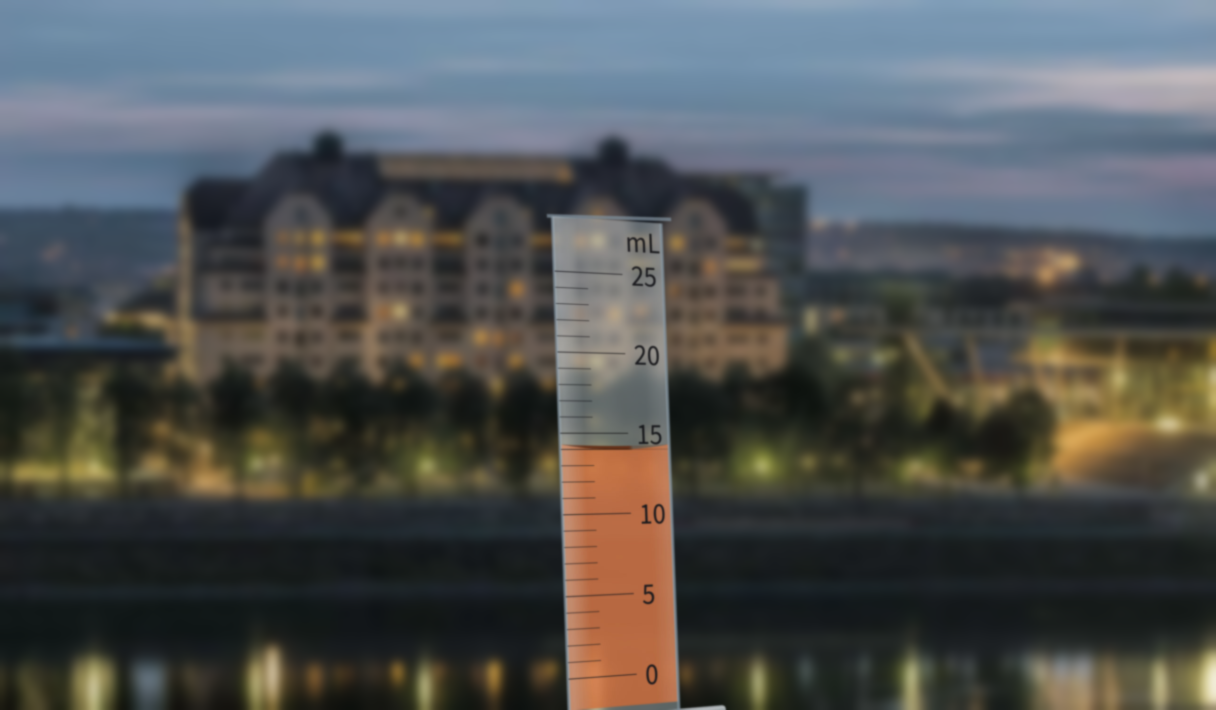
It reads **14** mL
